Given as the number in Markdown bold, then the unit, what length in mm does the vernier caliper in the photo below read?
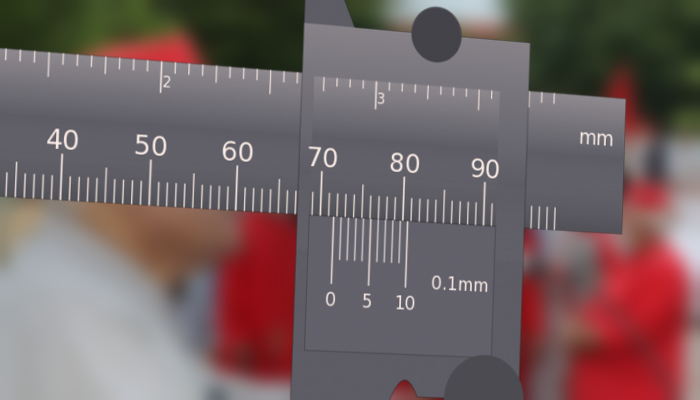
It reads **71.6** mm
